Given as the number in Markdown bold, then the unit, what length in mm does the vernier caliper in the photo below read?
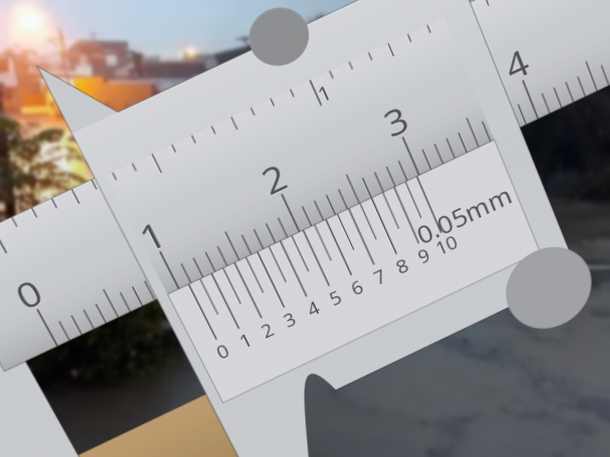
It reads **10.8** mm
